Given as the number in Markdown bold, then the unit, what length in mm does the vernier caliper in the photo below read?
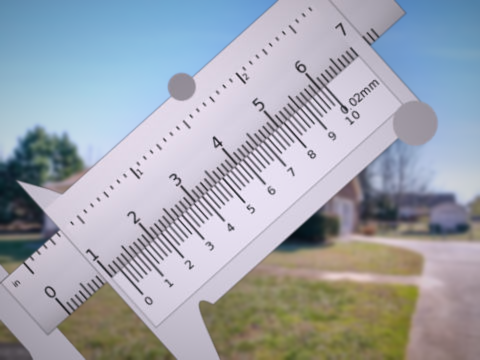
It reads **12.0** mm
